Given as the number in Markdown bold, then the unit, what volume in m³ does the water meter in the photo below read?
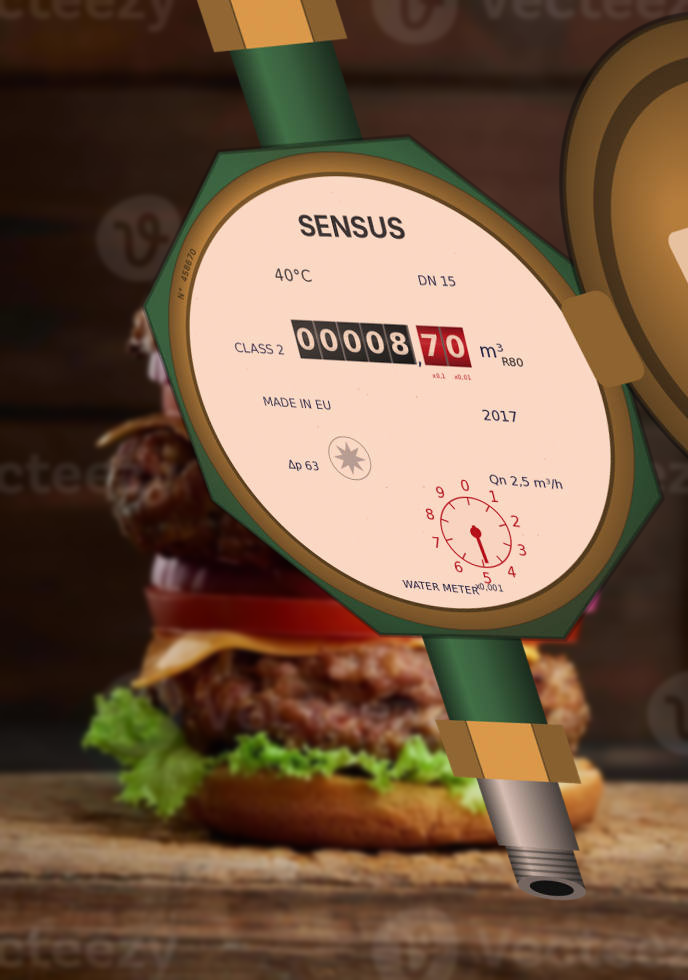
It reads **8.704** m³
